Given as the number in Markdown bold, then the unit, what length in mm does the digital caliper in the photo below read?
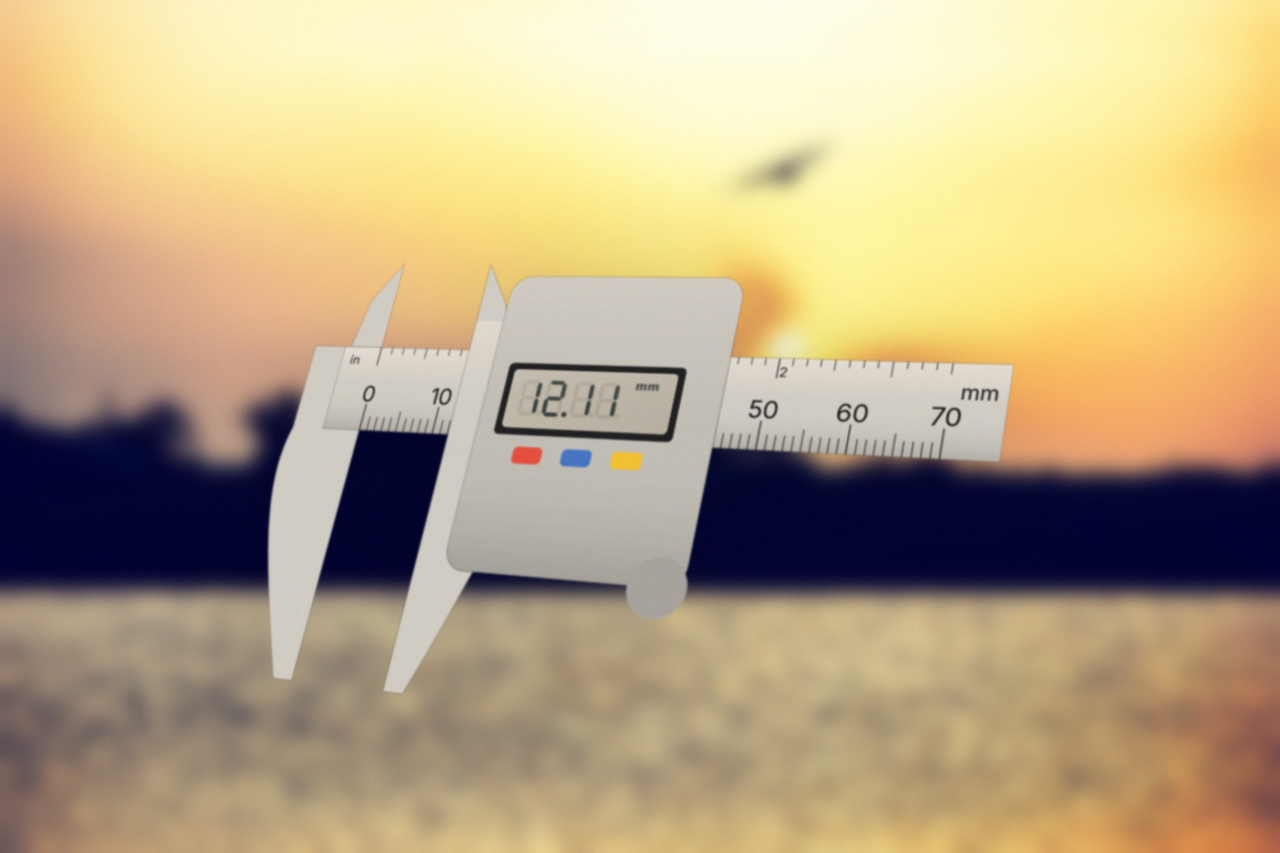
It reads **12.11** mm
